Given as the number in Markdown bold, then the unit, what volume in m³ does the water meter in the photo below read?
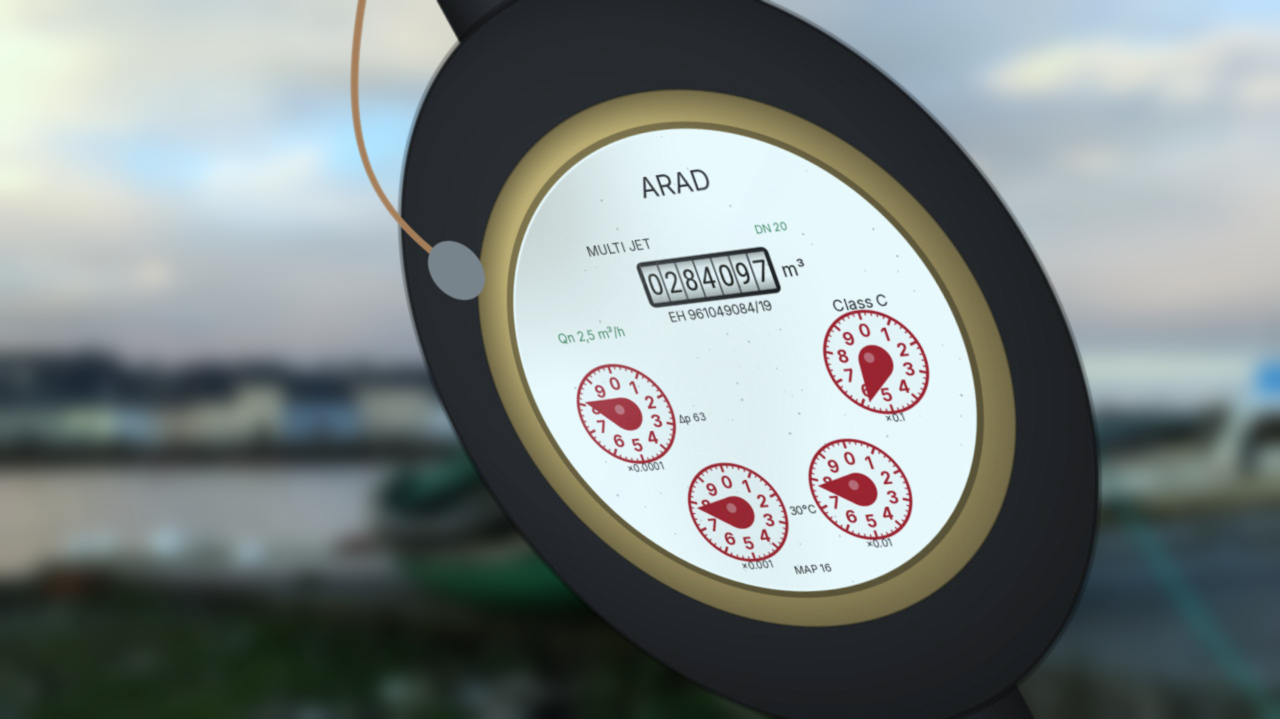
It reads **284097.5778** m³
